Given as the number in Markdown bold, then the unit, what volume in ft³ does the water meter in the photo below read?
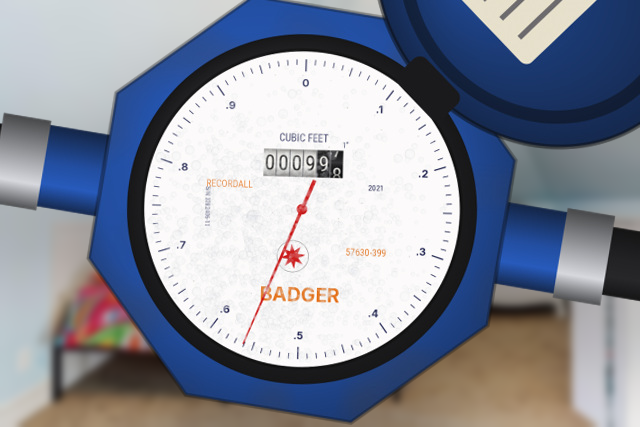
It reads **997.56** ft³
